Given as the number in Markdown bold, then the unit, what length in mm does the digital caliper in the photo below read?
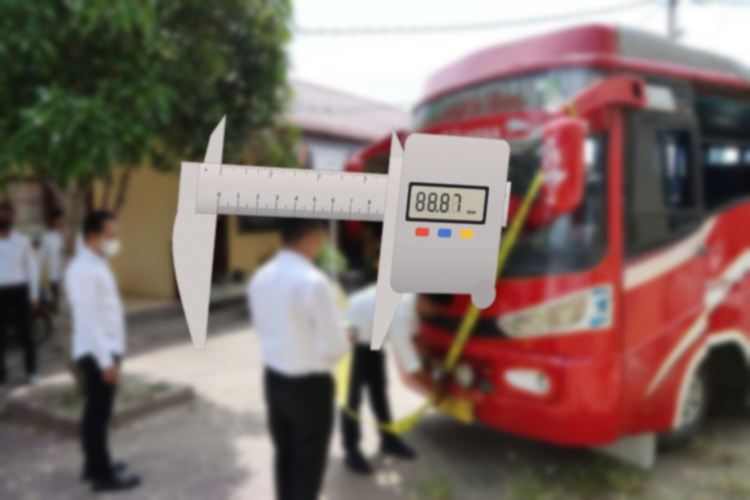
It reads **88.87** mm
